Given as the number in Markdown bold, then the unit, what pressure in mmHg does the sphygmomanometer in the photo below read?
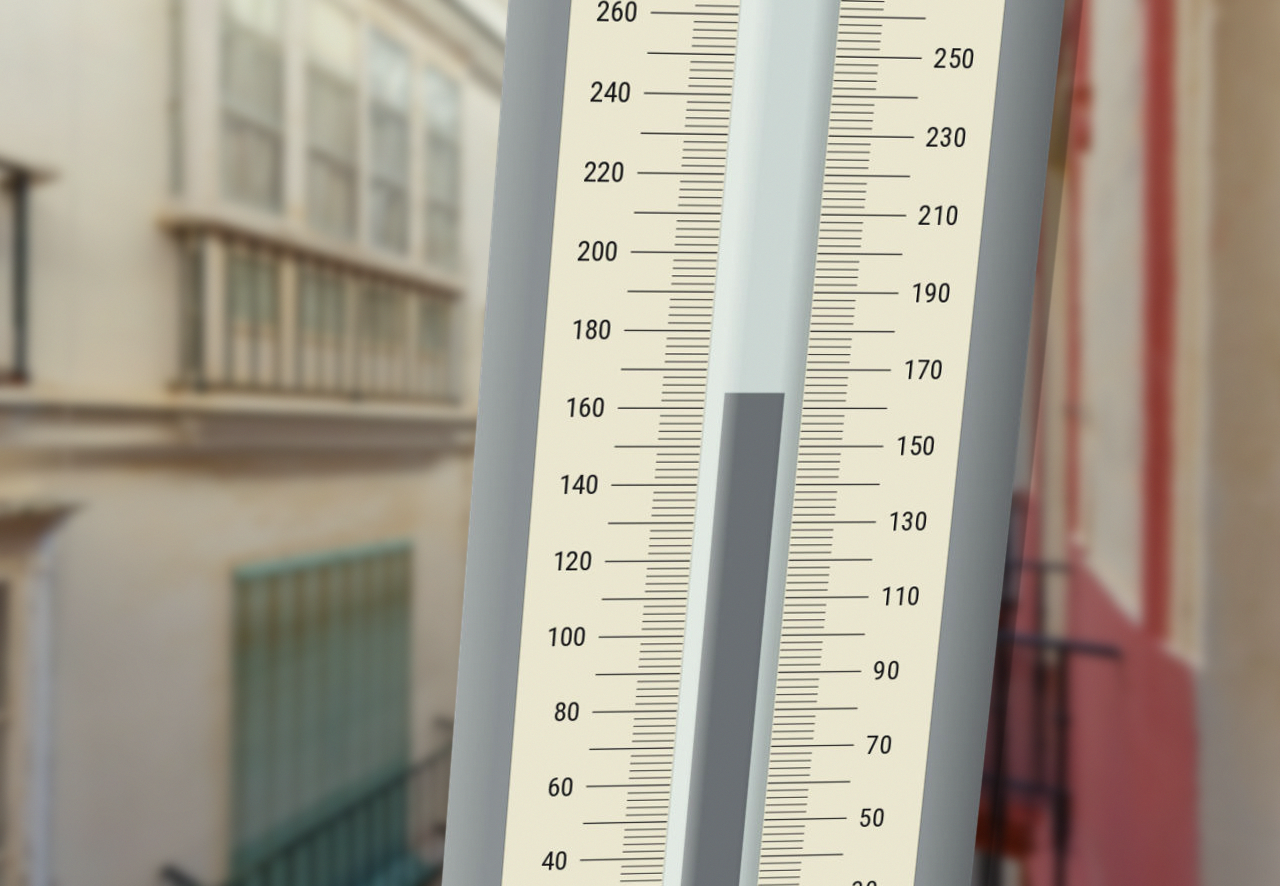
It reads **164** mmHg
